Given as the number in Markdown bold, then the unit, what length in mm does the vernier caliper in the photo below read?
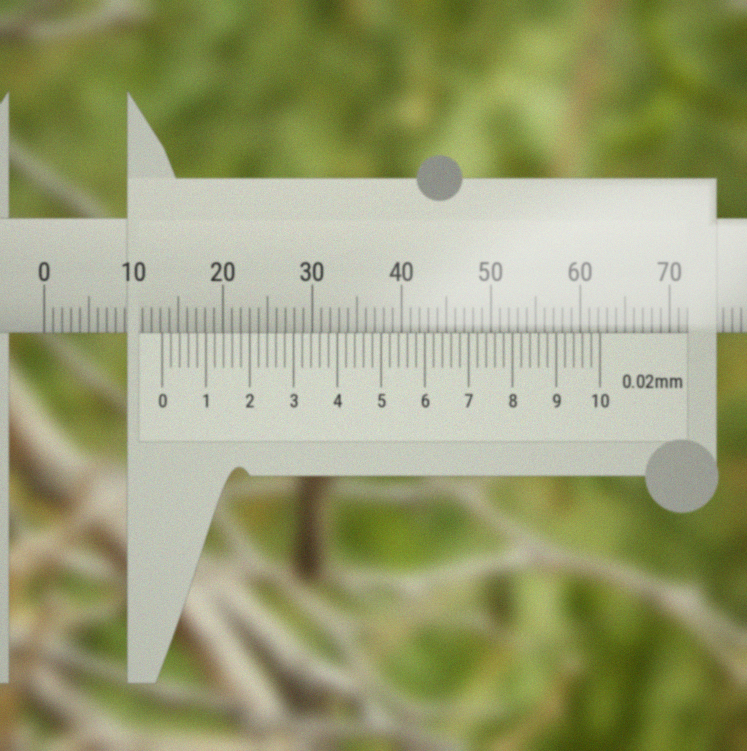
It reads **13.2** mm
